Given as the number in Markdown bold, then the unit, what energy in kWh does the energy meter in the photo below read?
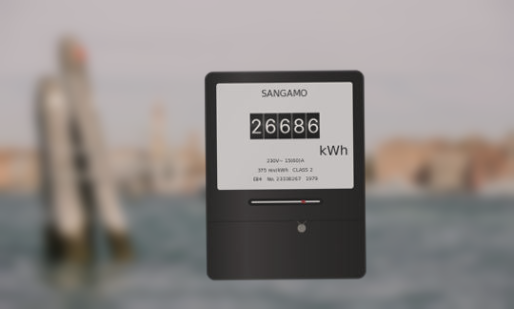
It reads **26686** kWh
